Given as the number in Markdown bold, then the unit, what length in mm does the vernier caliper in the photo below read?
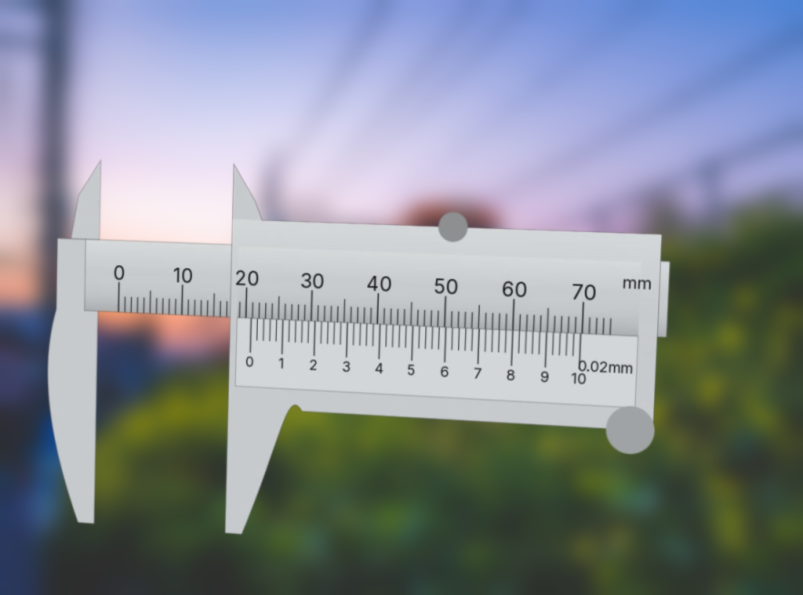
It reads **20.8** mm
